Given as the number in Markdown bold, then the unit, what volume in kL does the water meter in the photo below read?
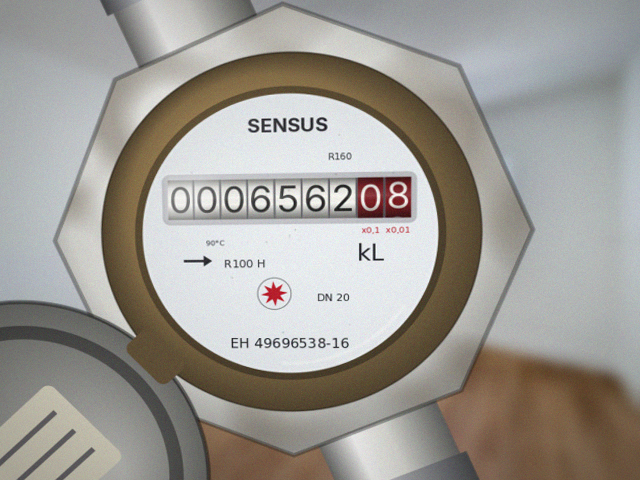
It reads **6562.08** kL
